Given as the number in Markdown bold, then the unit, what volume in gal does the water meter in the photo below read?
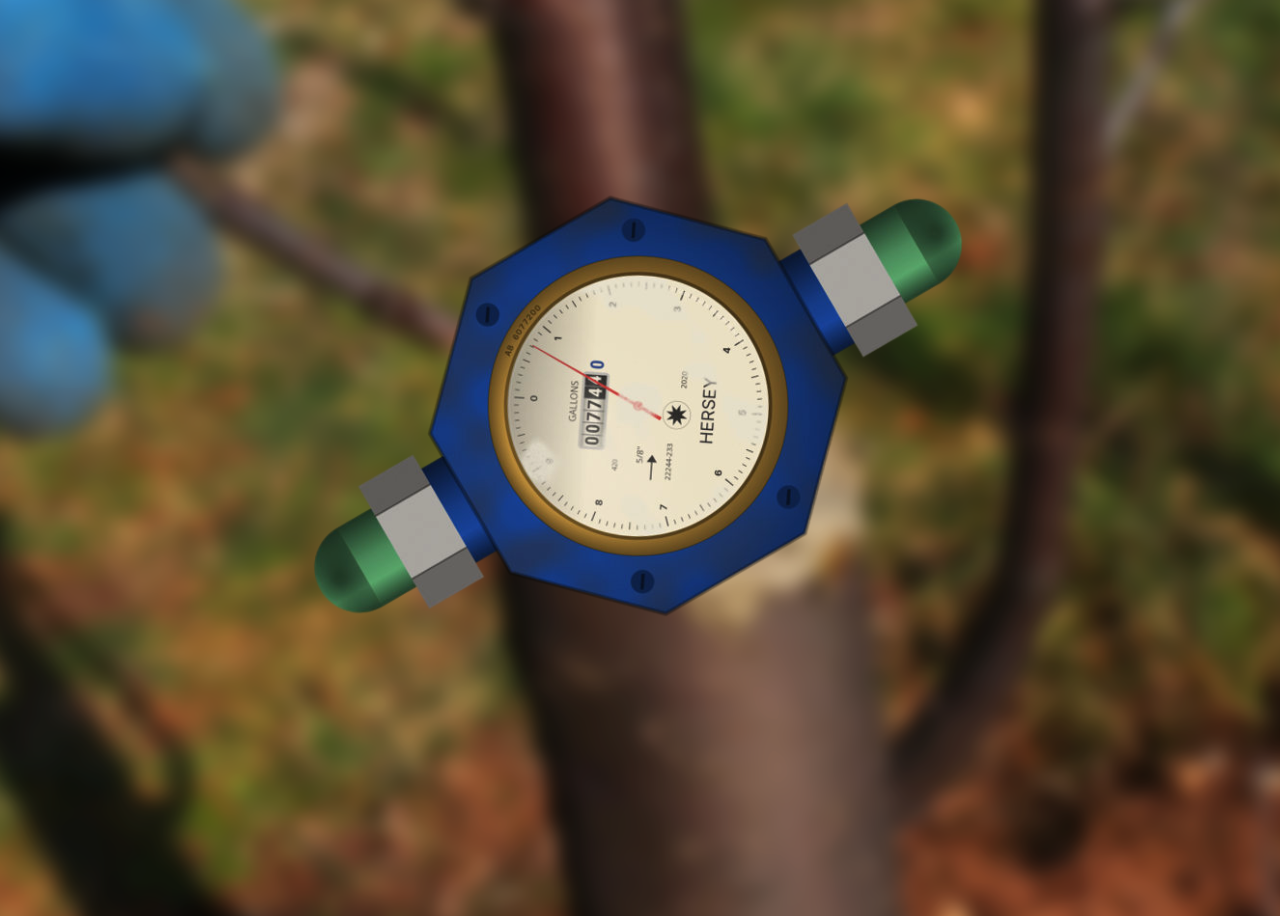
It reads **77440.7** gal
